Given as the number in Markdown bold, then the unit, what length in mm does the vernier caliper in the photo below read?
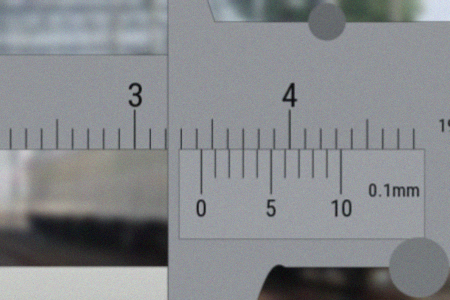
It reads **34.3** mm
